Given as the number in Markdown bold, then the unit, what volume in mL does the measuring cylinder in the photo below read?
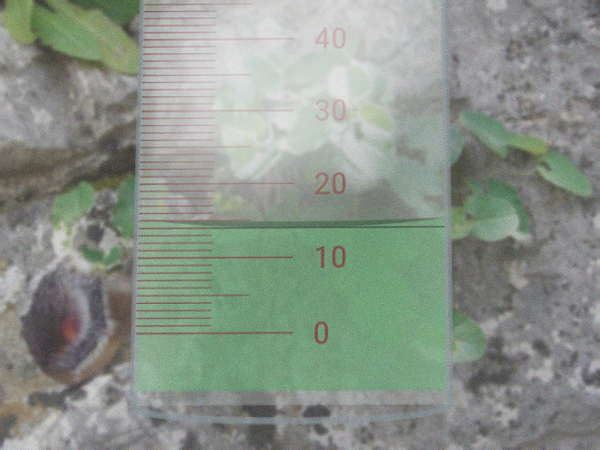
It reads **14** mL
